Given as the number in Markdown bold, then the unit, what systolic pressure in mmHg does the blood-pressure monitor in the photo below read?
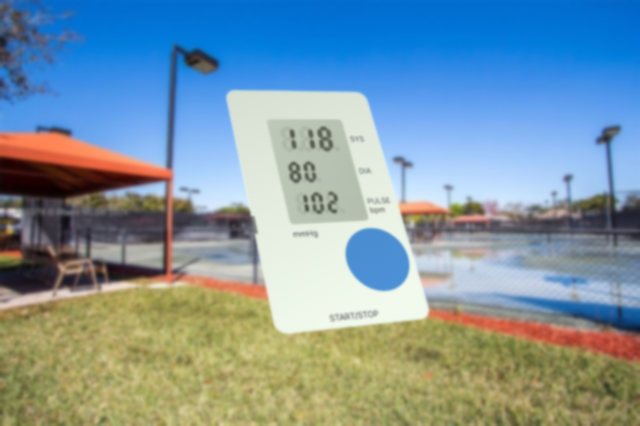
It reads **118** mmHg
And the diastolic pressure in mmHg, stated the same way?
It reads **80** mmHg
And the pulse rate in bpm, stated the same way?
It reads **102** bpm
